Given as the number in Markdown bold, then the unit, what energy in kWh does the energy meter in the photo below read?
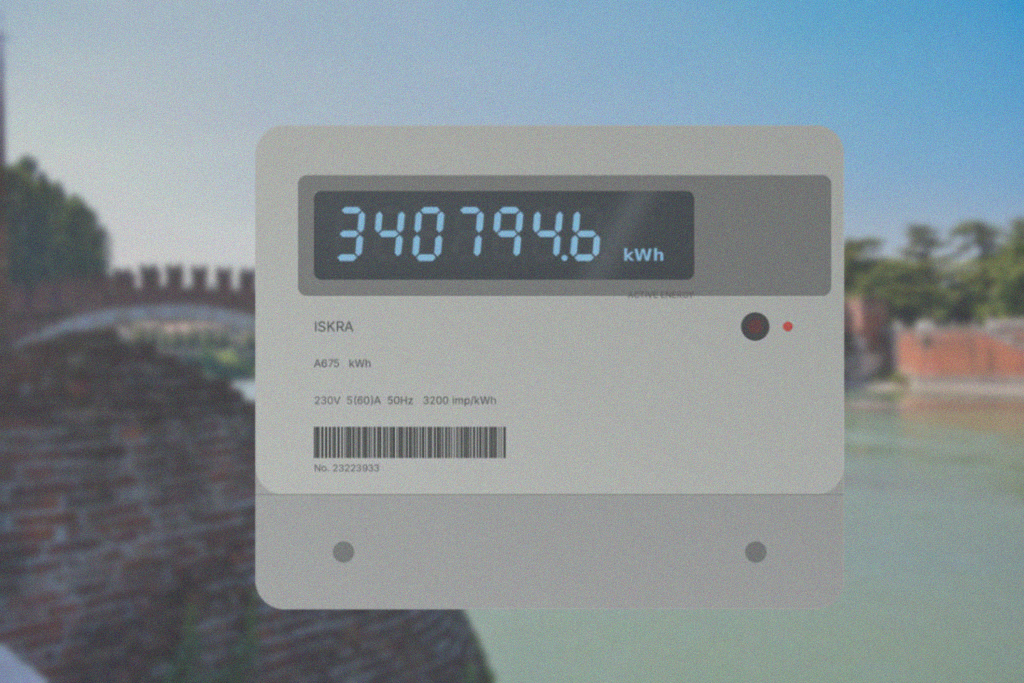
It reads **340794.6** kWh
